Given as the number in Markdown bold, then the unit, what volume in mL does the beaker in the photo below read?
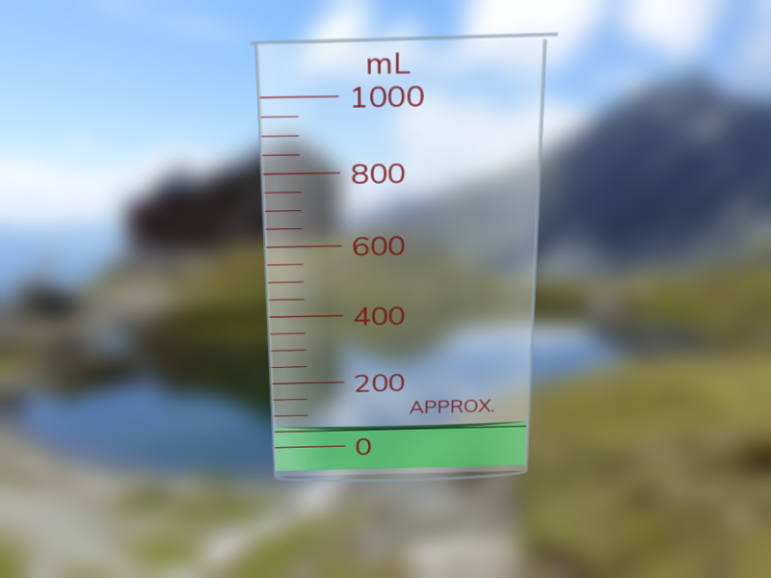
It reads **50** mL
